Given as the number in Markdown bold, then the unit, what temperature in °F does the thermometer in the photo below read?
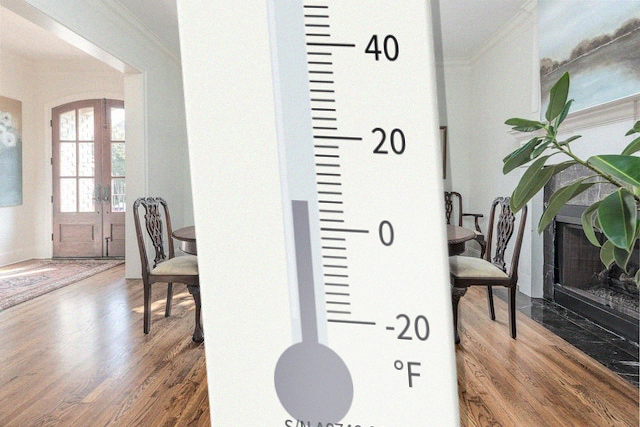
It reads **6** °F
